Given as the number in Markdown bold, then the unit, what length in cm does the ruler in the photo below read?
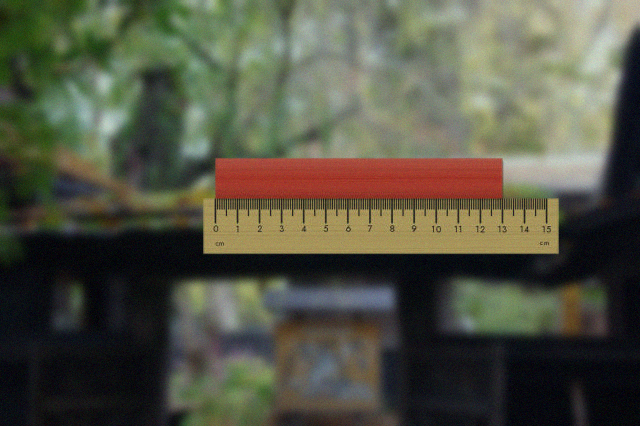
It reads **13** cm
